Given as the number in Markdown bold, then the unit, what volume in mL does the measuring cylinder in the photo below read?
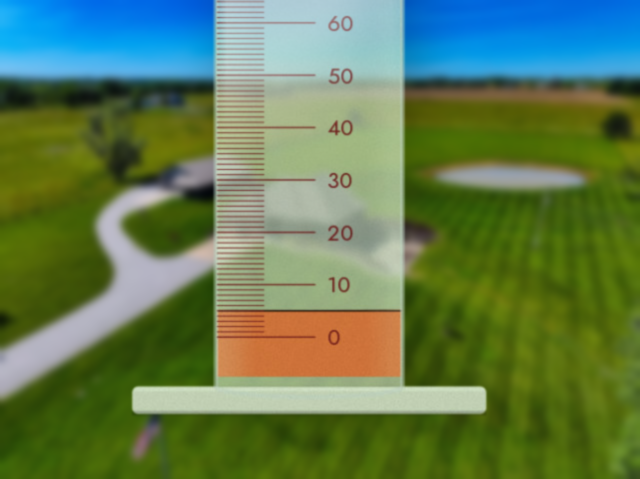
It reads **5** mL
